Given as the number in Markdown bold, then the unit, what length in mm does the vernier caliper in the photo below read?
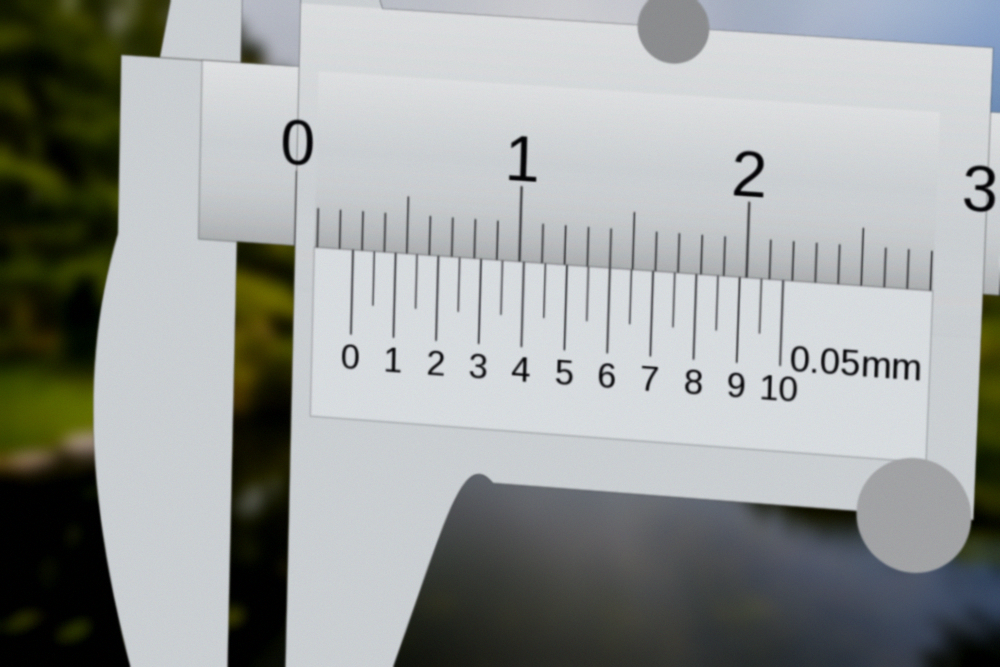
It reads **2.6** mm
